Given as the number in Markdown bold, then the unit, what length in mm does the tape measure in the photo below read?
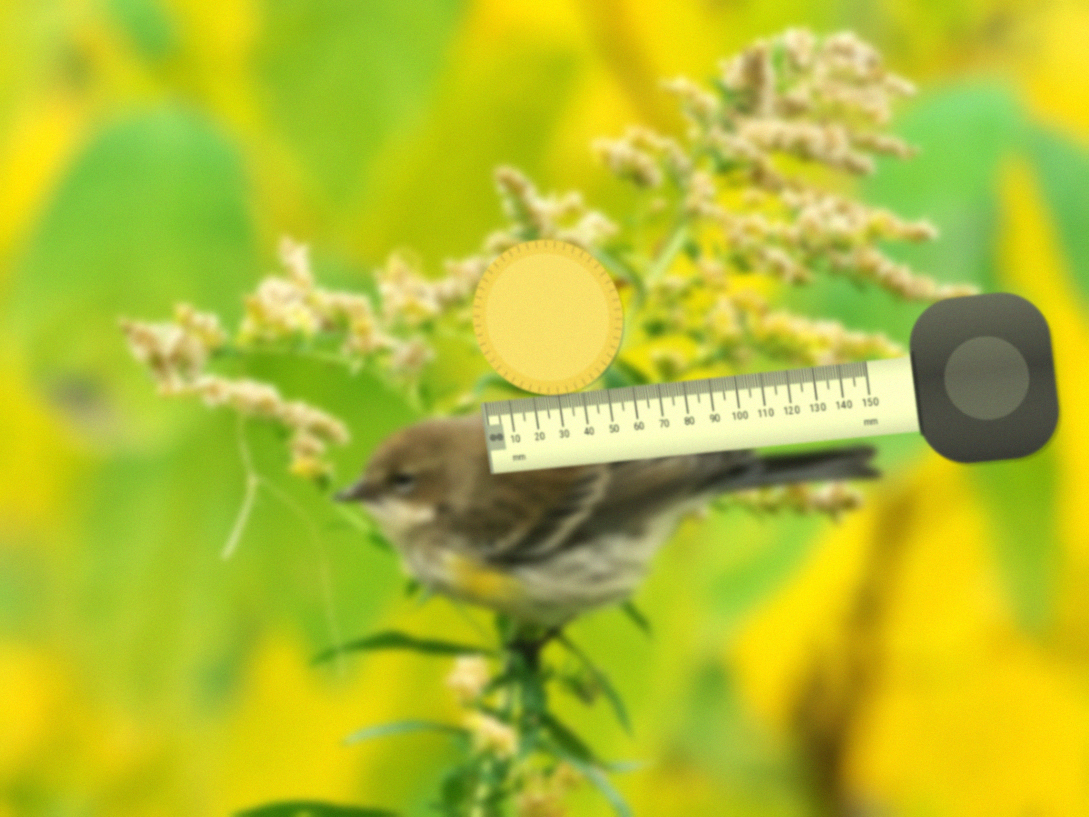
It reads **60** mm
